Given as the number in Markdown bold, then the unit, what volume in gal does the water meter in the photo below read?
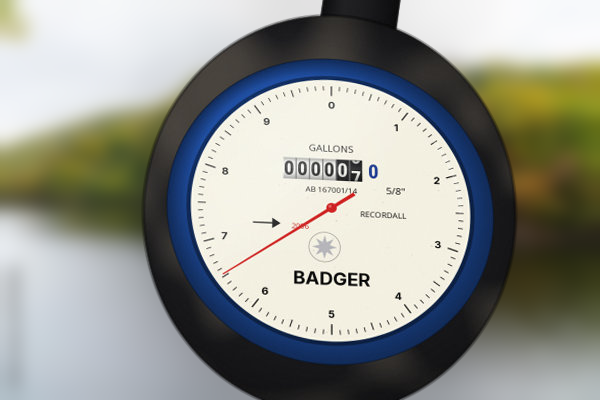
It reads **66.5** gal
